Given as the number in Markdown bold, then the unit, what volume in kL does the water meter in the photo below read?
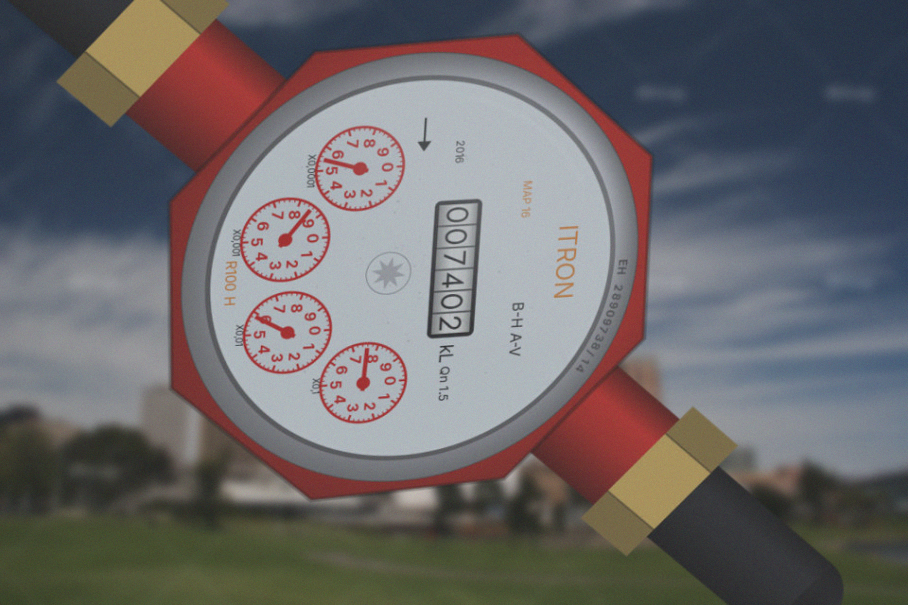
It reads **7402.7585** kL
